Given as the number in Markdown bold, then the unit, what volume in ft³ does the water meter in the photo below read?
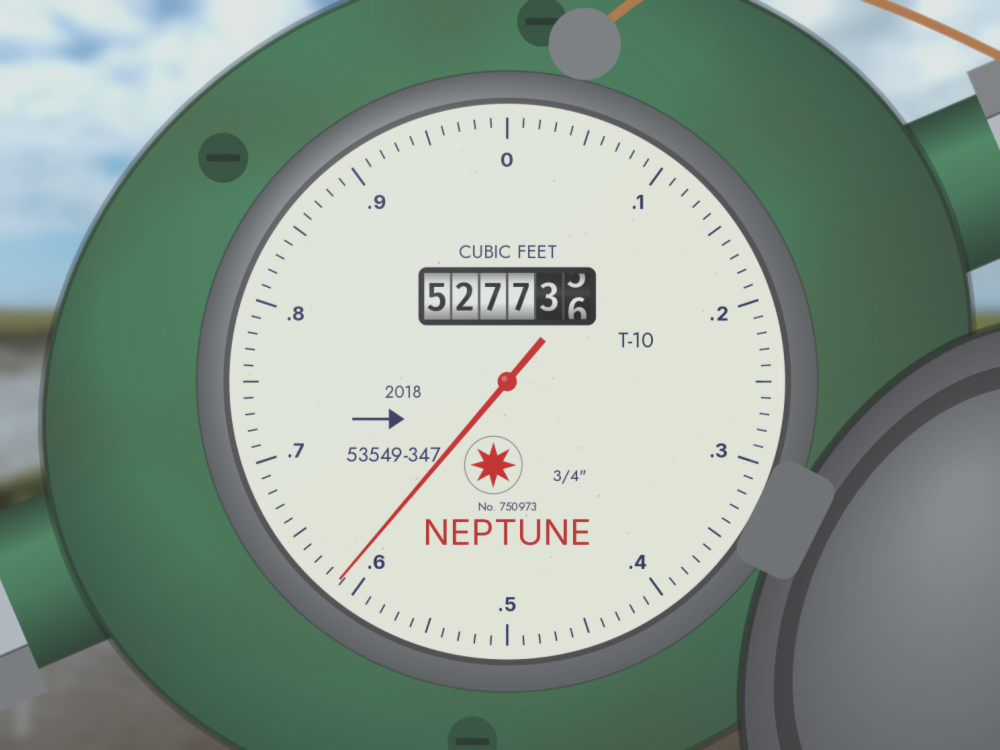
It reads **527735.61** ft³
